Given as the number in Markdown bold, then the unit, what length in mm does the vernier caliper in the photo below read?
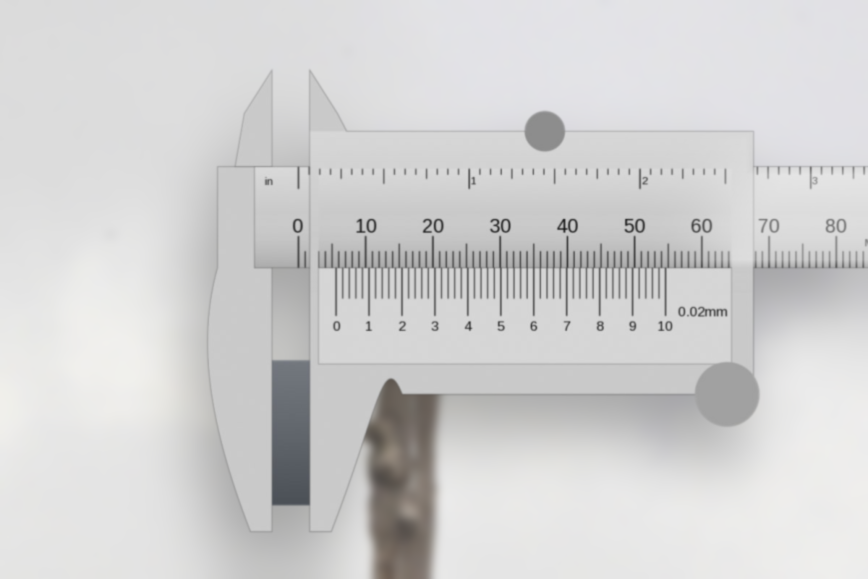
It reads **5.6** mm
